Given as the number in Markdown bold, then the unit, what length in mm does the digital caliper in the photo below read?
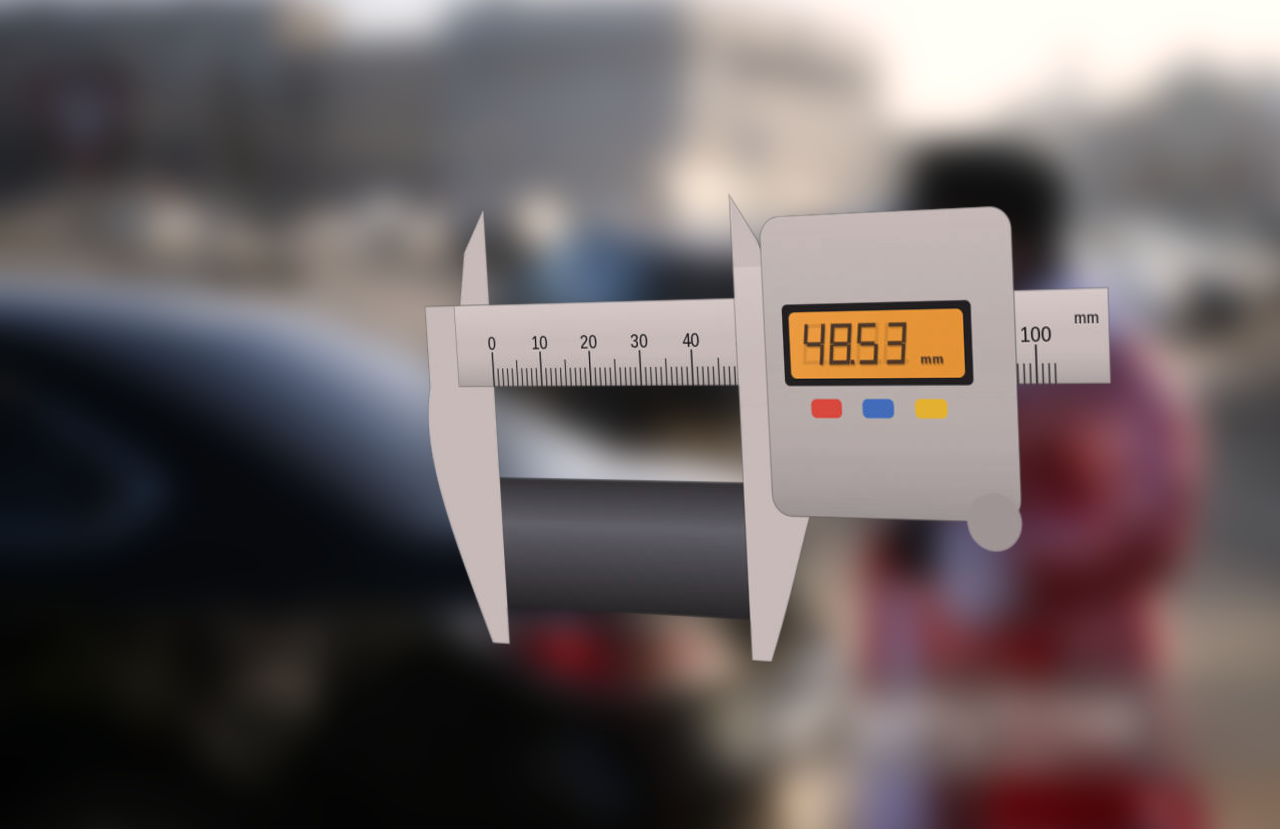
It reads **48.53** mm
